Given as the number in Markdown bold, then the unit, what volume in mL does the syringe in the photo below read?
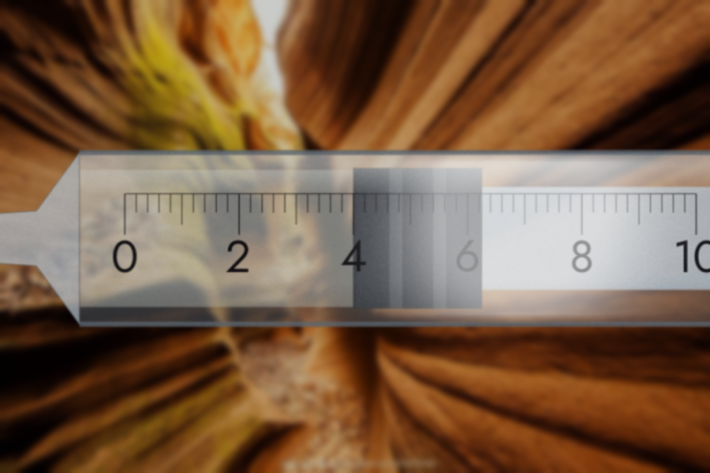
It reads **4** mL
